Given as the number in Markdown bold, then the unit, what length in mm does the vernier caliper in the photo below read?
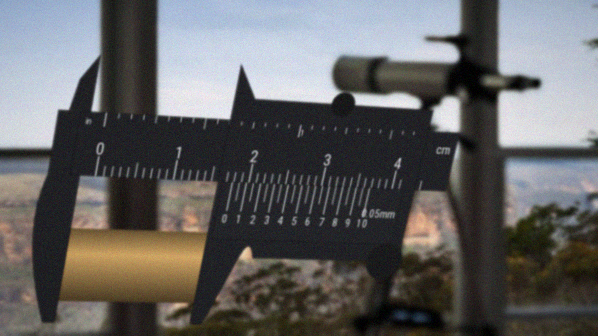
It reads **17.8** mm
